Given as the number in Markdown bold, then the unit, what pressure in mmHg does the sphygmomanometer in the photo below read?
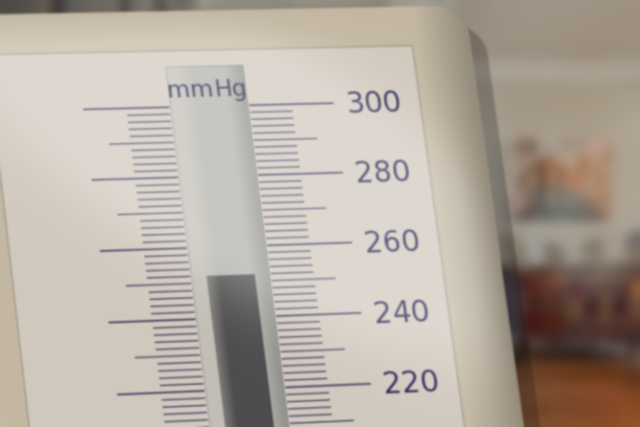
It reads **252** mmHg
